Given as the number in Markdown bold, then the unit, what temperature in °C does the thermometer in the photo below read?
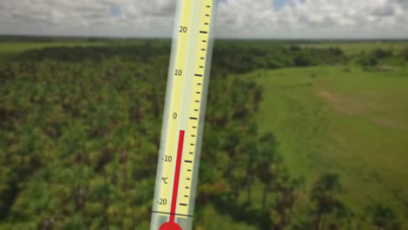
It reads **-3** °C
